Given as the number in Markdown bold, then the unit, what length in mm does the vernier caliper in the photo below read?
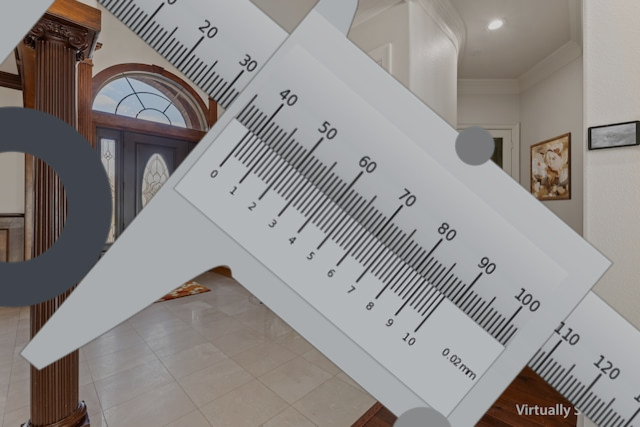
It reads **38.5** mm
